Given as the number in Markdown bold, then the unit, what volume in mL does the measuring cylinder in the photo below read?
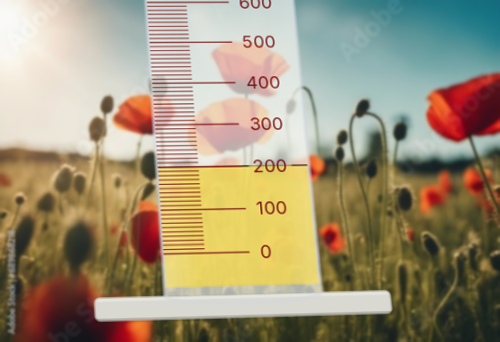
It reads **200** mL
